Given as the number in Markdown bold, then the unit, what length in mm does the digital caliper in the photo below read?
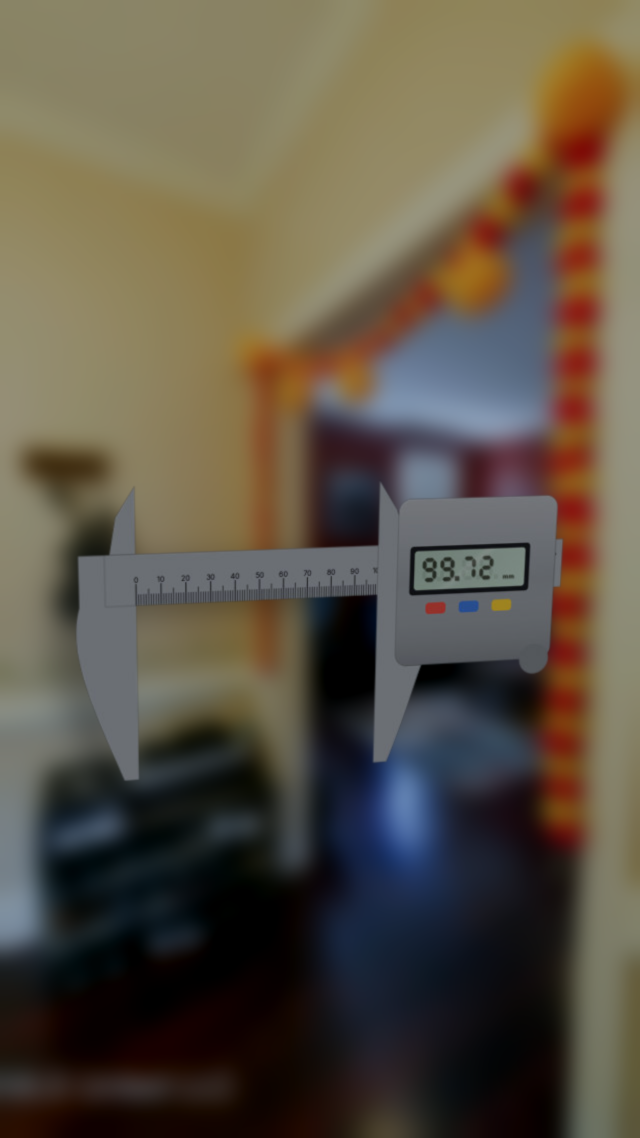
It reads **99.72** mm
